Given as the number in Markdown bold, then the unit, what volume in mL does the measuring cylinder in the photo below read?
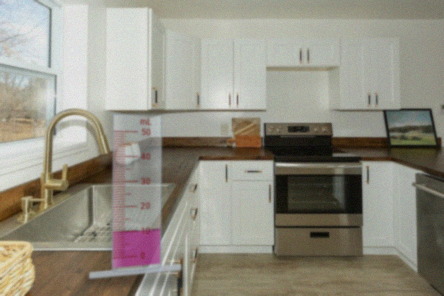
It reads **10** mL
